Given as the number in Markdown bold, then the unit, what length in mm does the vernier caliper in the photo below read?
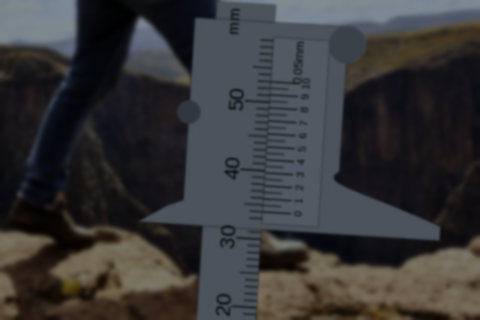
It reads **34.0** mm
